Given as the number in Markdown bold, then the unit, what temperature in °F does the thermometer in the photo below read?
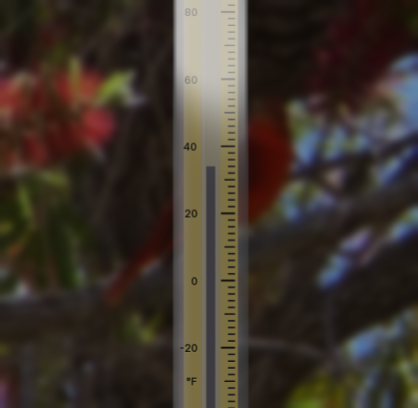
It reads **34** °F
